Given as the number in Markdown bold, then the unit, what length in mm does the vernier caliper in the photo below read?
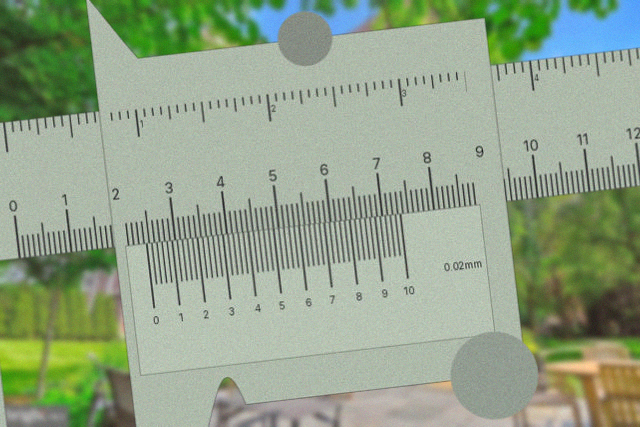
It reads **24.5** mm
